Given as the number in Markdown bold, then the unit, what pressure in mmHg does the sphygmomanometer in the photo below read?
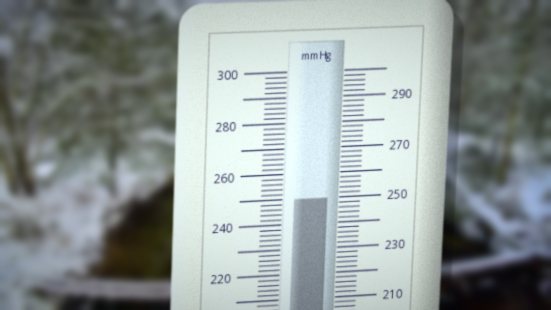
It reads **250** mmHg
